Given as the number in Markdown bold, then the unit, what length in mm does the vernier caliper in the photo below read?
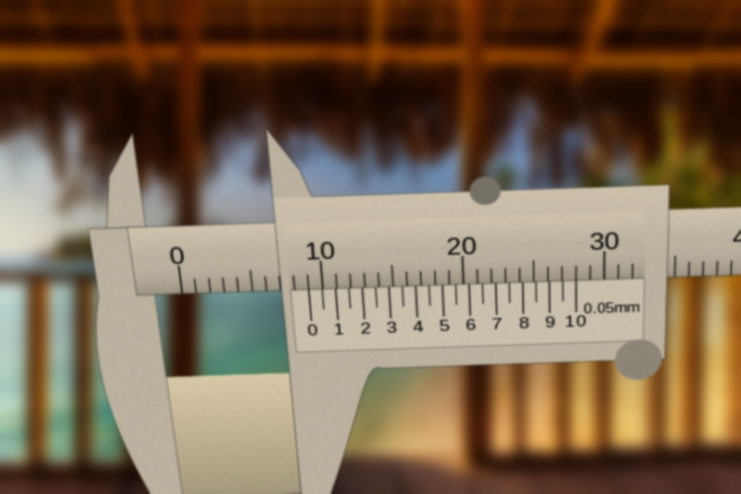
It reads **9.0** mm
